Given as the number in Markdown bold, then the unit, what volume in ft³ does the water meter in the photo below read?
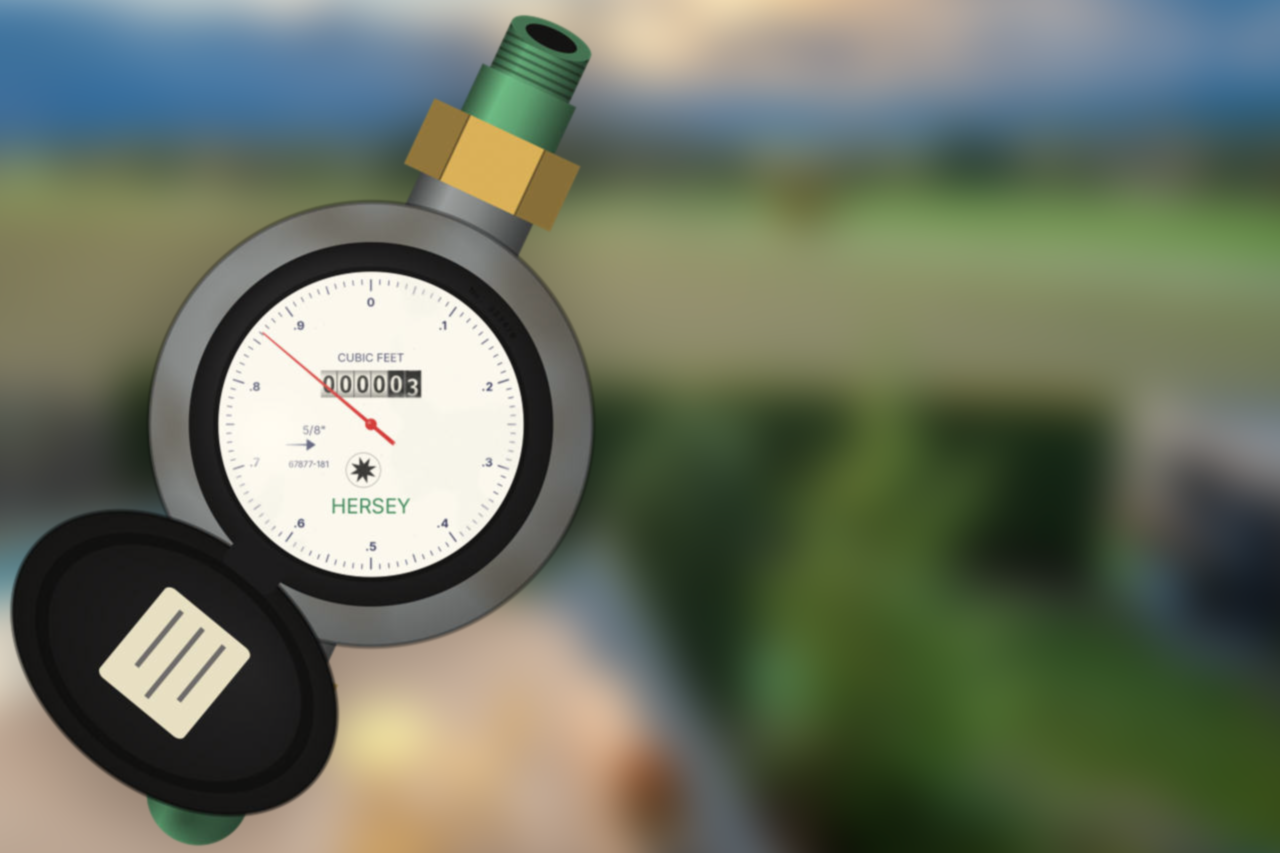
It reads **2.86** ft³
